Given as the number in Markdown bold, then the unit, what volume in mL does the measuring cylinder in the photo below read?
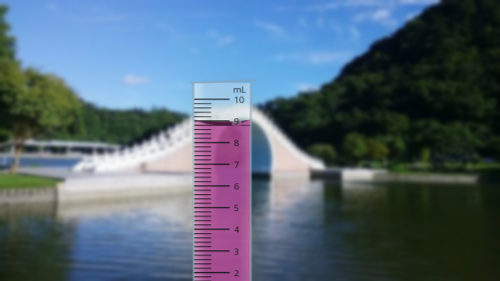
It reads **8.8** mL
